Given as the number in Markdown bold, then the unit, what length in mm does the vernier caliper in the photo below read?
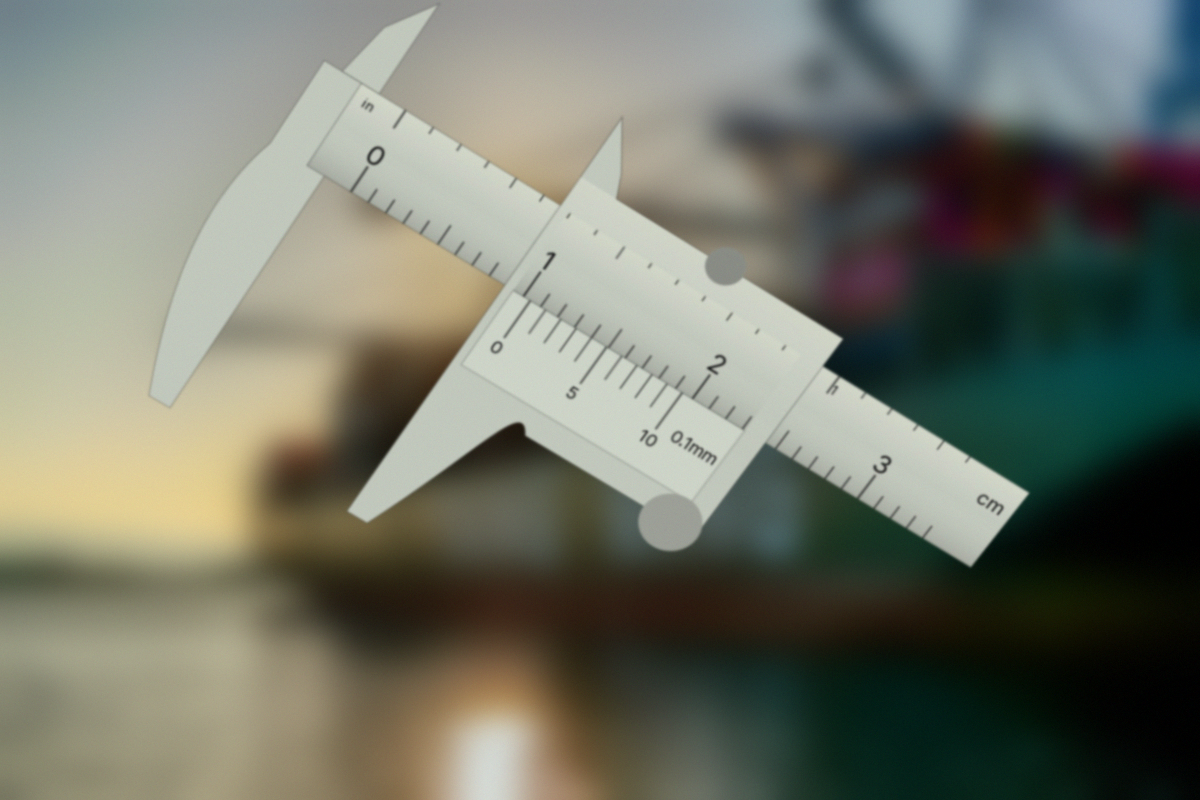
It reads **10.4** mm
